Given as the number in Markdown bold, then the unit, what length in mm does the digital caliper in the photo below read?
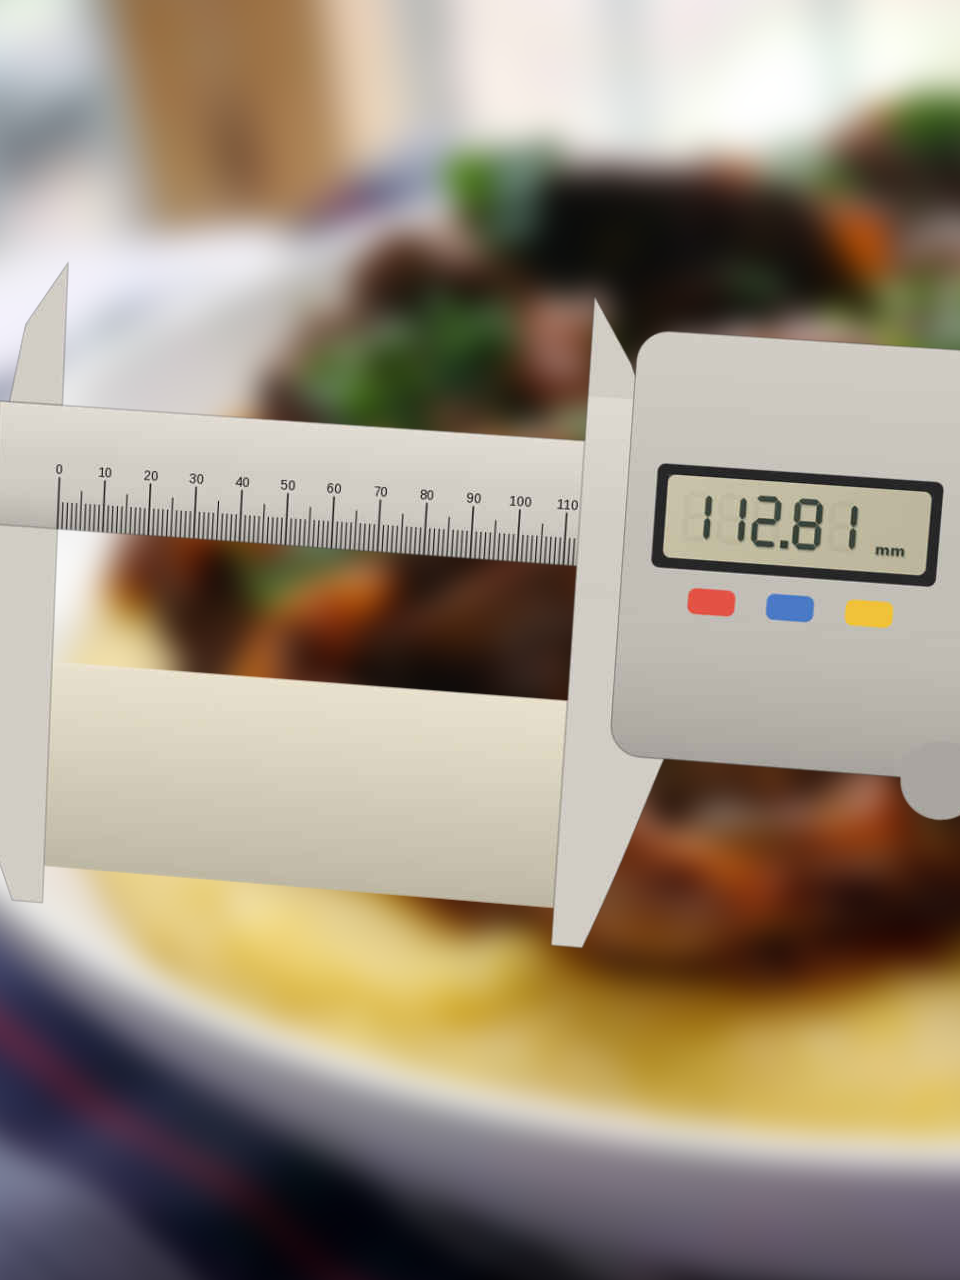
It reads **112.81** mm
